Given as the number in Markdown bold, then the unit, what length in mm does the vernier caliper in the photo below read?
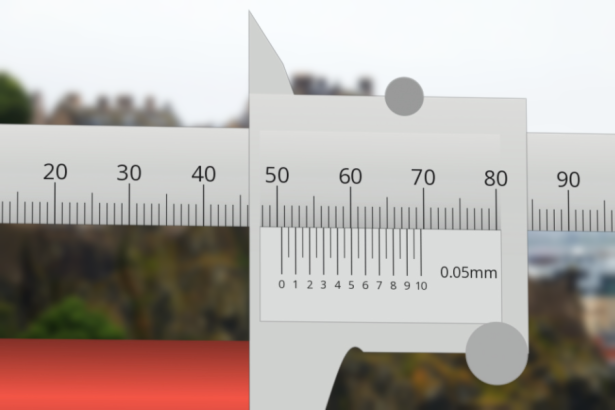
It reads **50.6** mm
